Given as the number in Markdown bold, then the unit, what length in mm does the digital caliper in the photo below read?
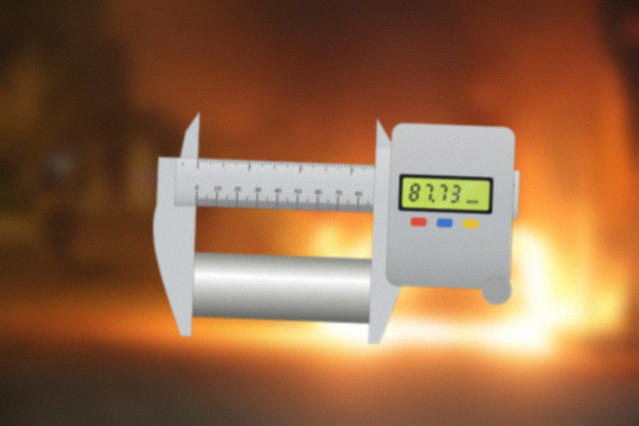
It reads **87.73** mm
